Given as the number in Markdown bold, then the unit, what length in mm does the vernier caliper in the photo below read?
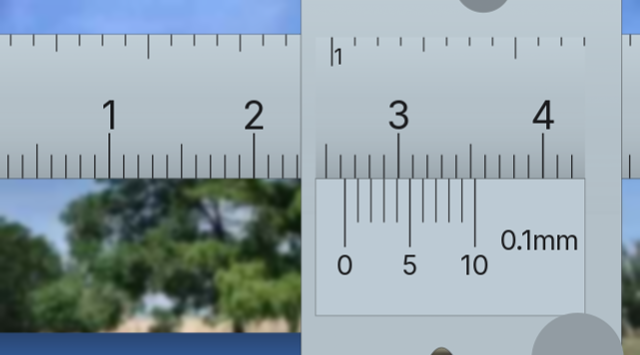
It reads **26.3** mm
